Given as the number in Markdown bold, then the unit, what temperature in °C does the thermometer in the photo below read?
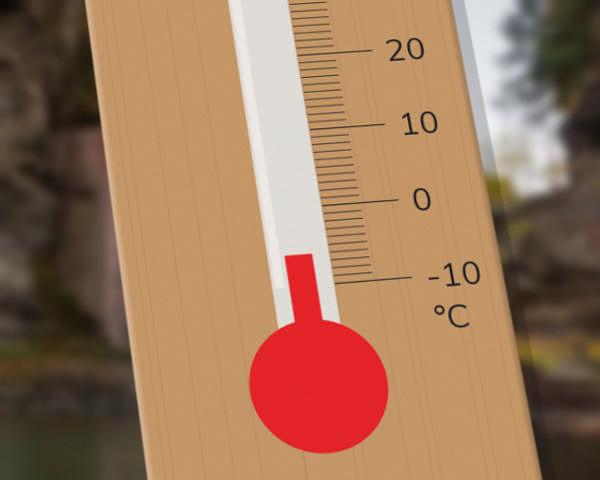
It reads **-6** °C
